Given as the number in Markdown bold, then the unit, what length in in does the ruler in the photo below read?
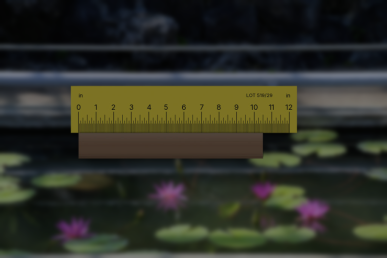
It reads **10.5** in
